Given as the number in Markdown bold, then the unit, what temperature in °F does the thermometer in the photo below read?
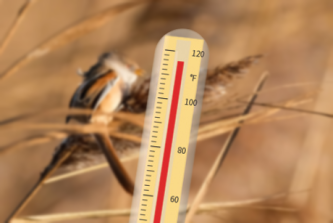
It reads **116** °F
